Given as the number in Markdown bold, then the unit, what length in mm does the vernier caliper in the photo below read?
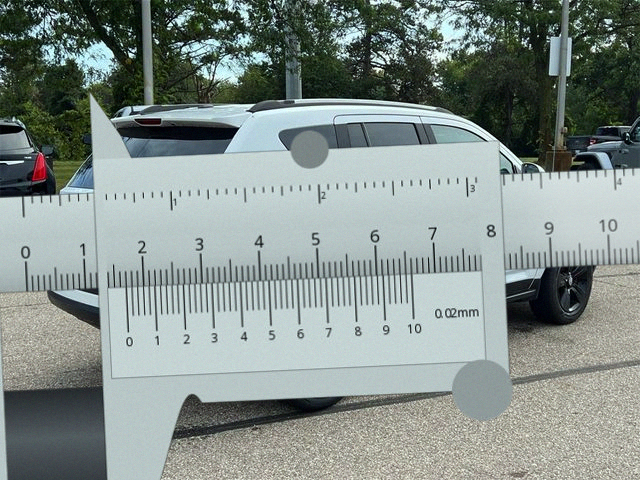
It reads **17.0** mm
